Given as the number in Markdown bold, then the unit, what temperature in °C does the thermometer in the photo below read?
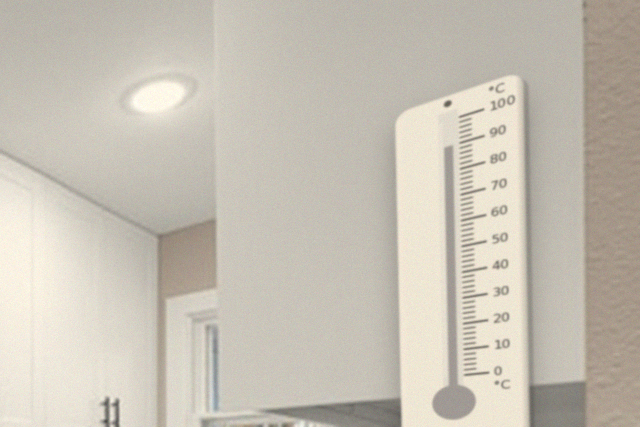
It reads **90** °C
